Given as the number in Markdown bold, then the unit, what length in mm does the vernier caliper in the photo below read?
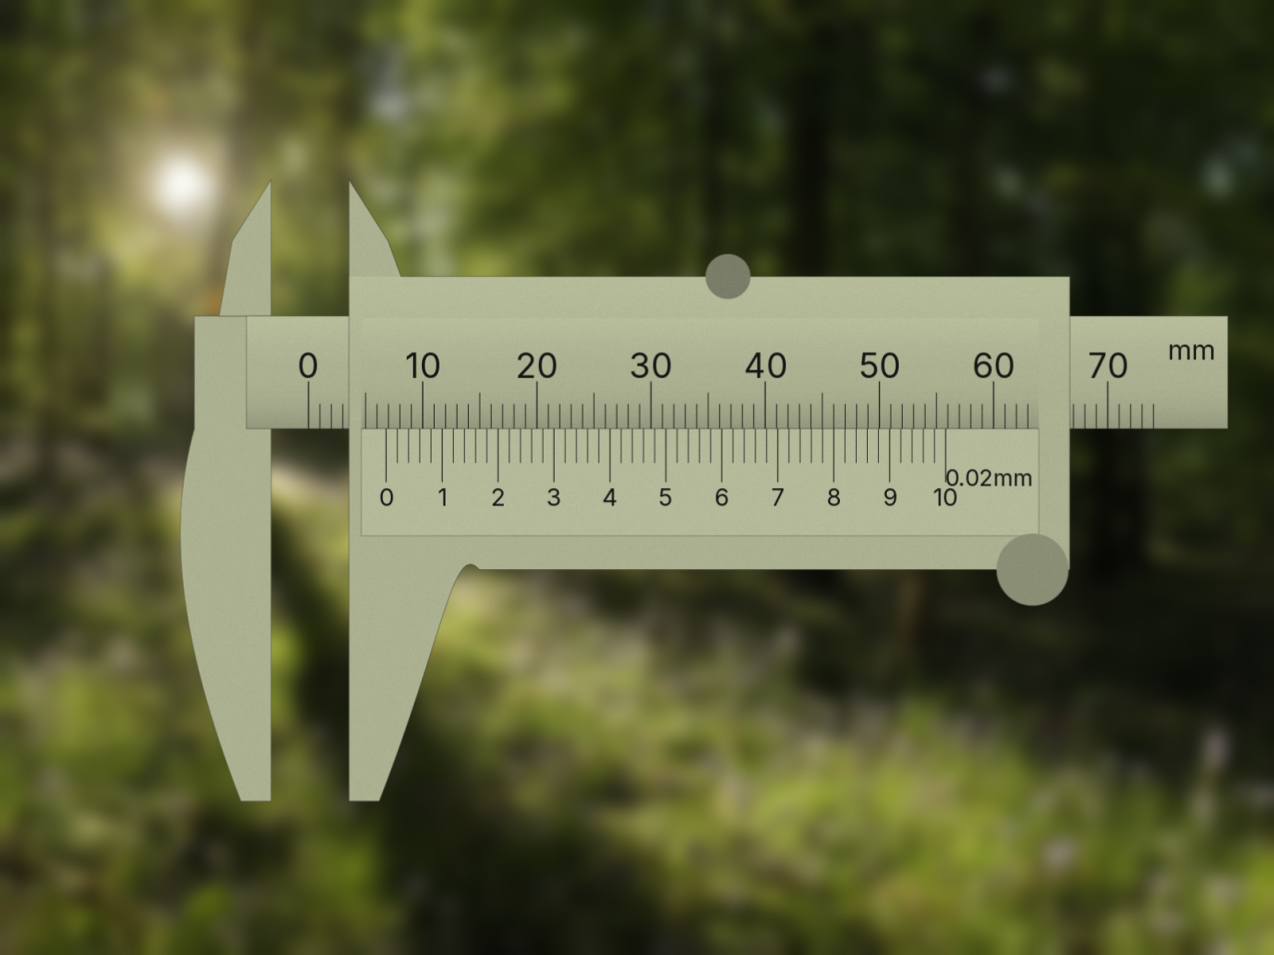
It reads **6.8** mm
